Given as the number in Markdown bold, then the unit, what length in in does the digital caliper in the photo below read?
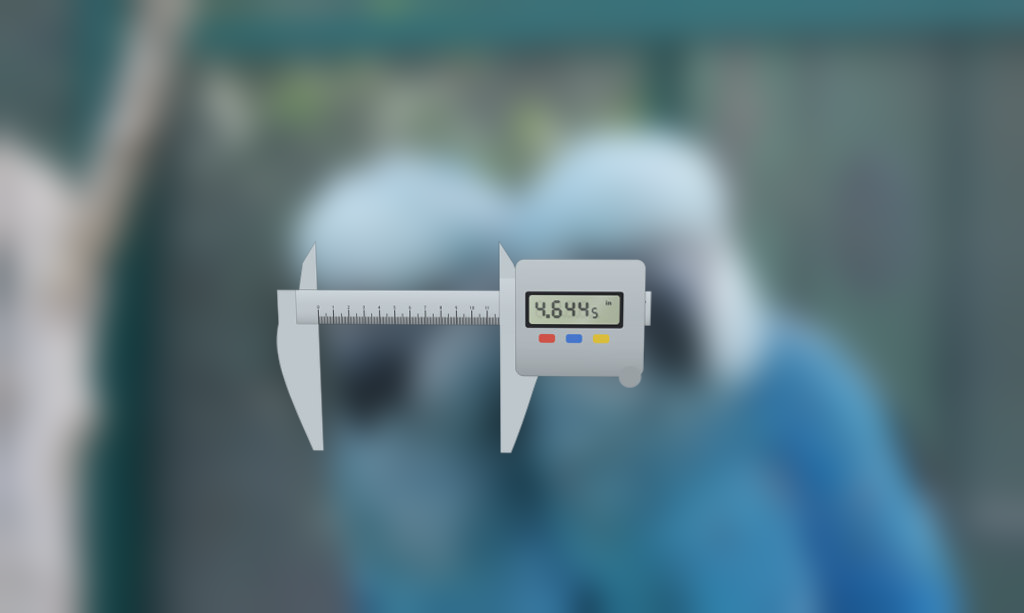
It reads **4.6445** in
